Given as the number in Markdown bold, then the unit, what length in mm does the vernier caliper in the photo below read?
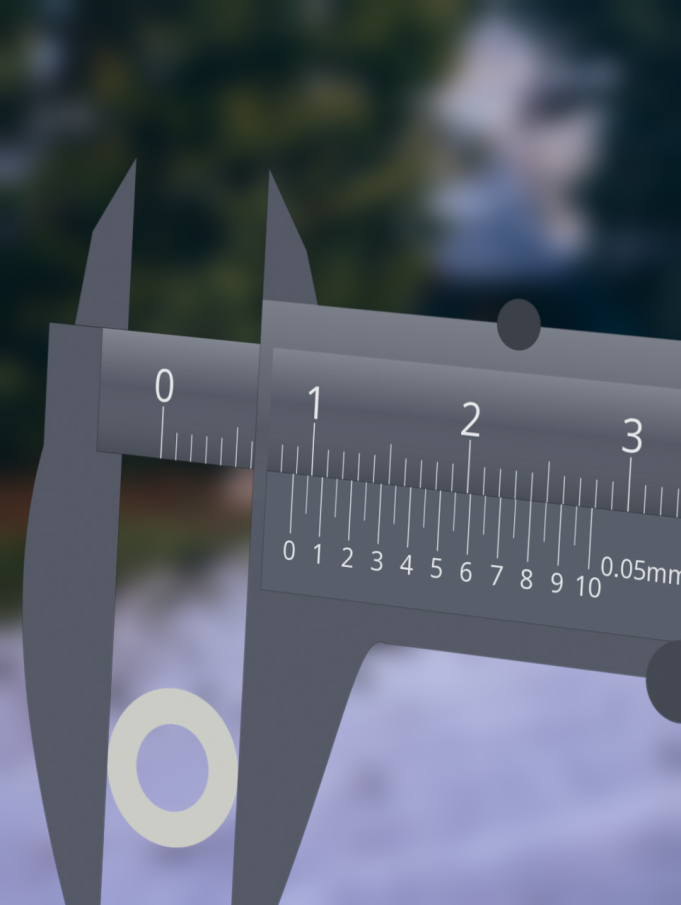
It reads **8.8** mm
